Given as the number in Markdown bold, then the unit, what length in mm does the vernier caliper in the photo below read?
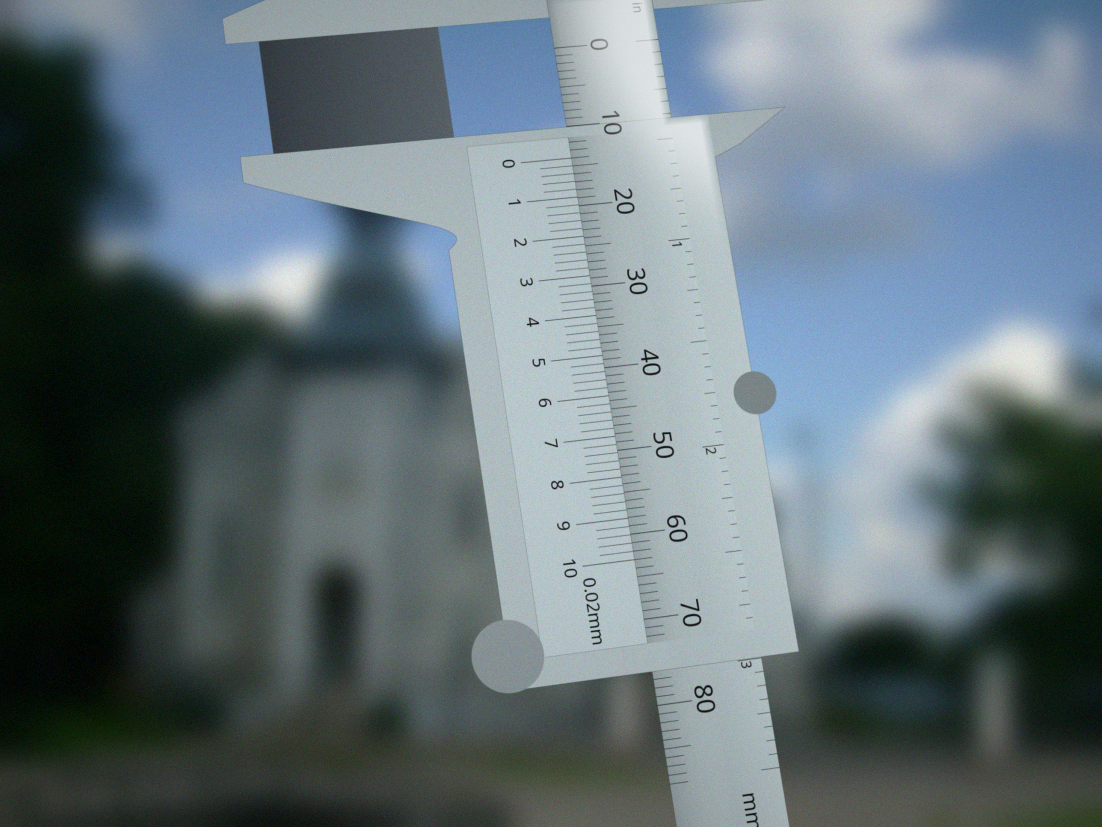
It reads **14.0** mm
